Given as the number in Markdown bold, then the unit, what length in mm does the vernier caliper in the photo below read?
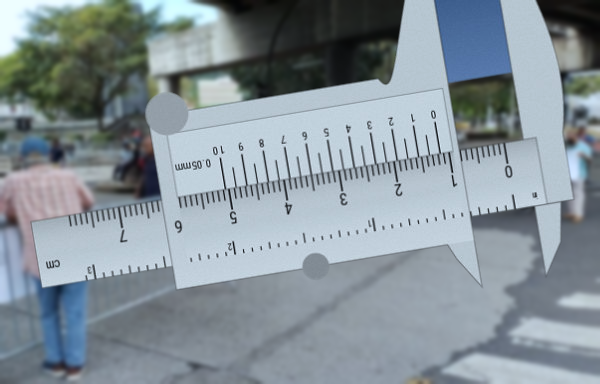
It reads **11.6** mm
